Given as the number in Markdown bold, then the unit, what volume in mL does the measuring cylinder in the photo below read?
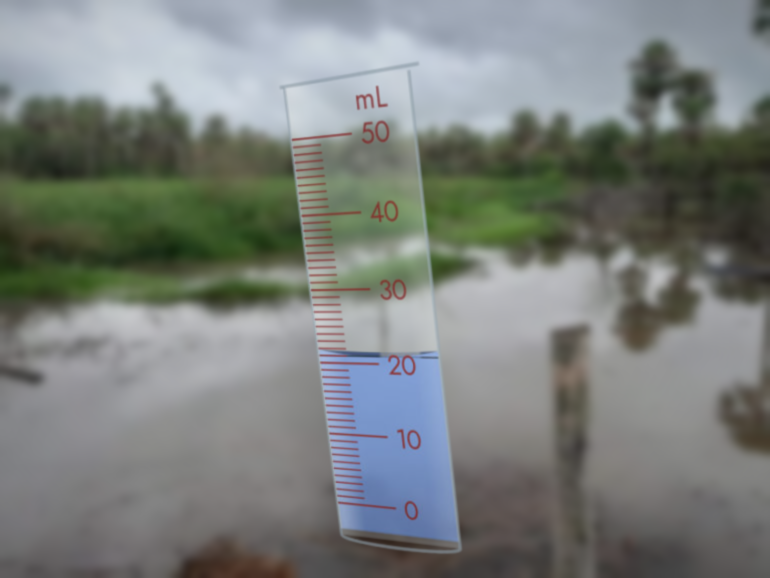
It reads **21** mL
